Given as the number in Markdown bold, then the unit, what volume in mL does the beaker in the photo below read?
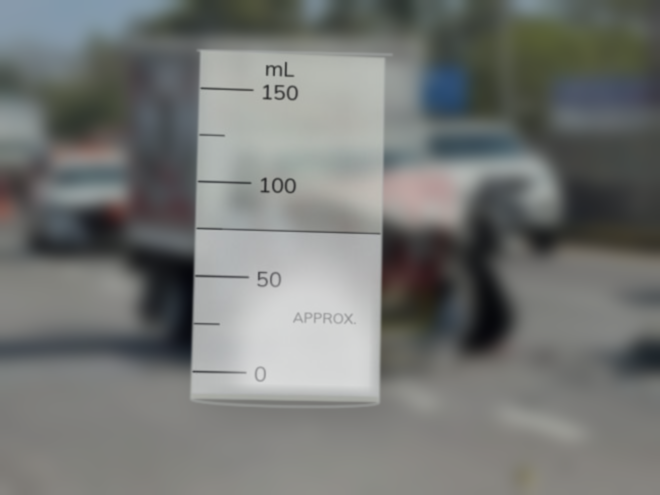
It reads **75** mL
